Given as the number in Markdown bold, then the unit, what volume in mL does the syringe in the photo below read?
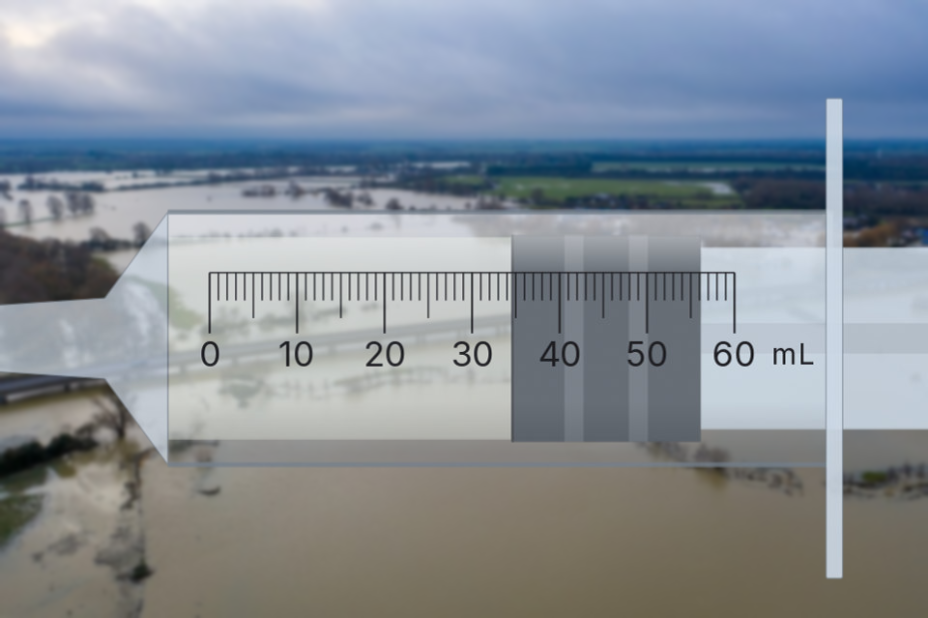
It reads **34.5** mL
